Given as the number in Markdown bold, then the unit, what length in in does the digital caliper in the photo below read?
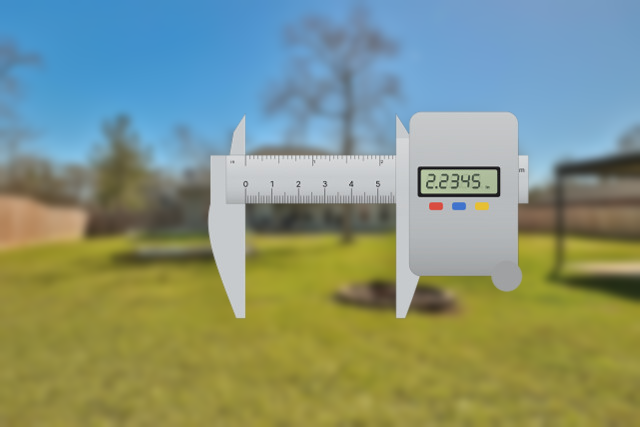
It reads **2.2345** in
